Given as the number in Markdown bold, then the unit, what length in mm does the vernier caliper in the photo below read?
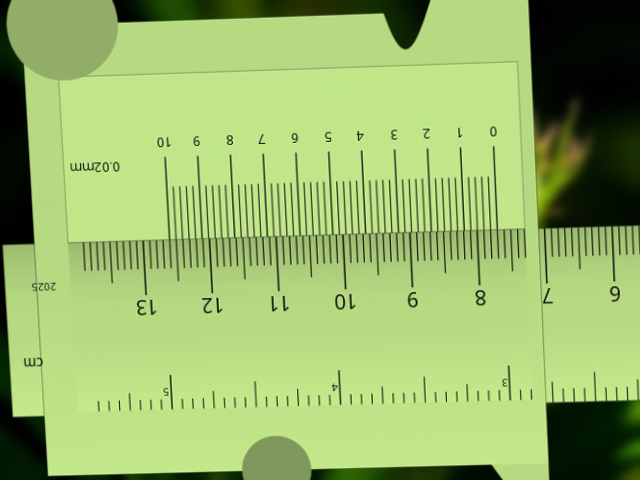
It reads **77.0** mm
